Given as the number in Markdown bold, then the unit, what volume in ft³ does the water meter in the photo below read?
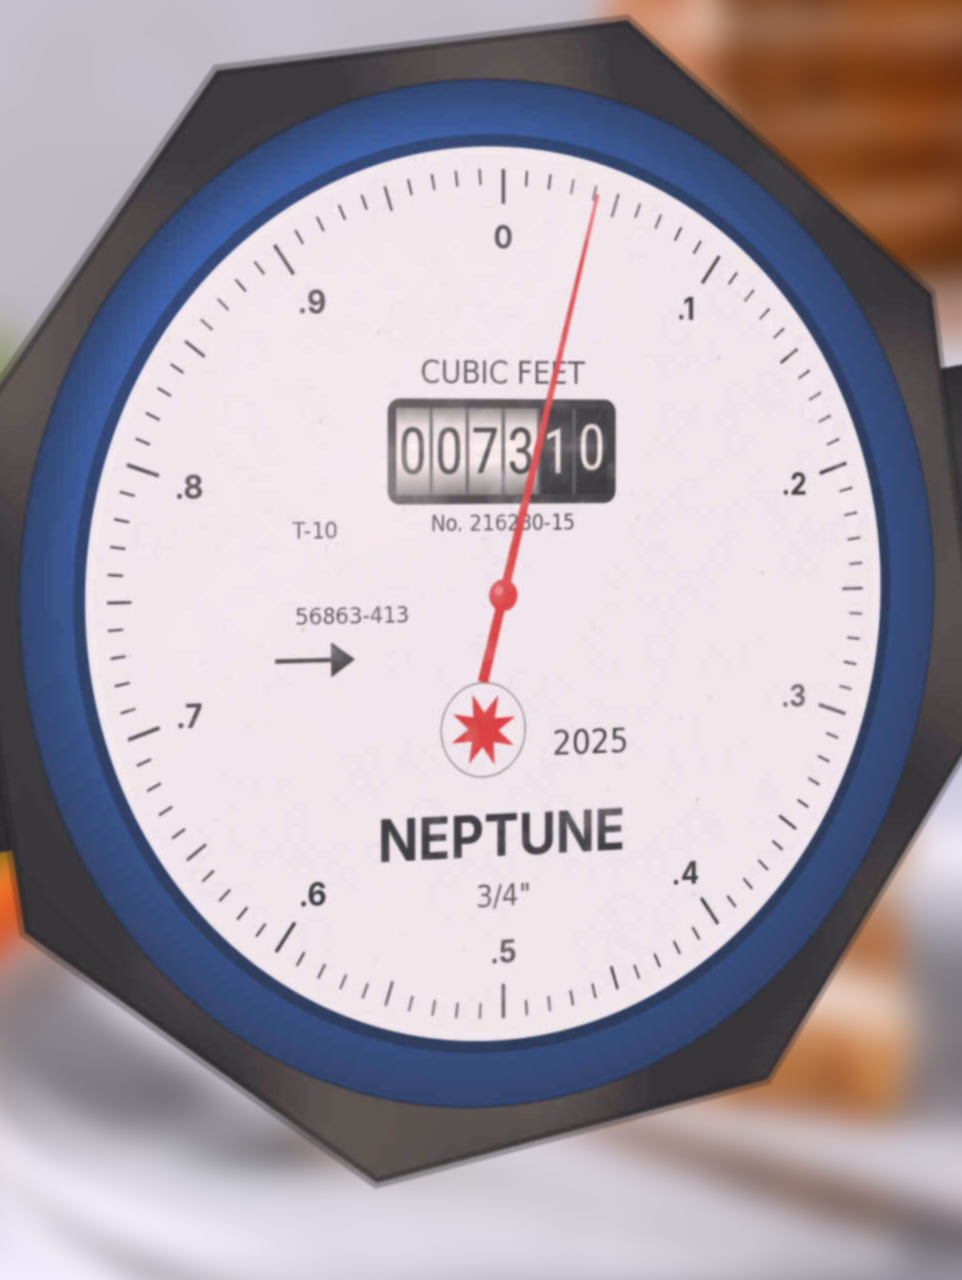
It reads **7310.04** ft³
